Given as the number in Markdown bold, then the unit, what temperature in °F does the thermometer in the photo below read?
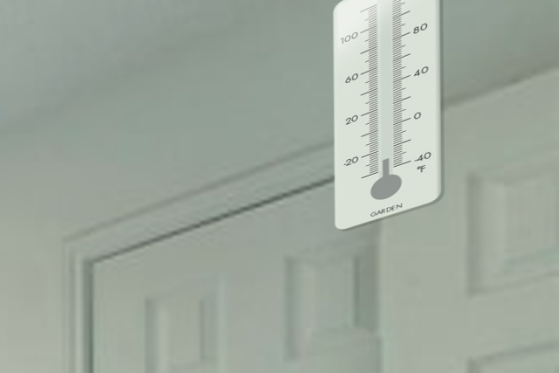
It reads **-30** °F
